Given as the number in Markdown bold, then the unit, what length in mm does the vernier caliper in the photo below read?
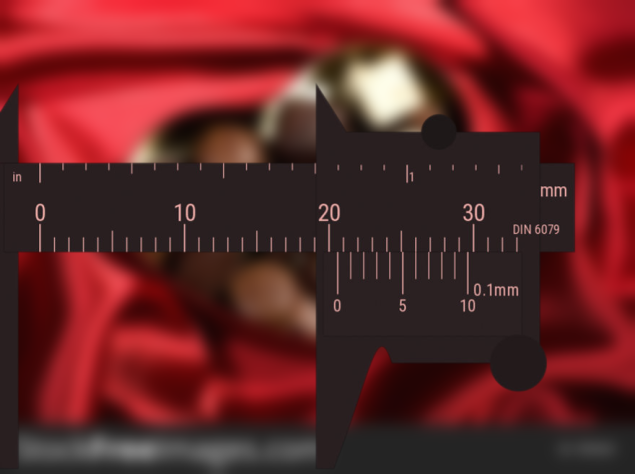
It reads **20.6** mm
